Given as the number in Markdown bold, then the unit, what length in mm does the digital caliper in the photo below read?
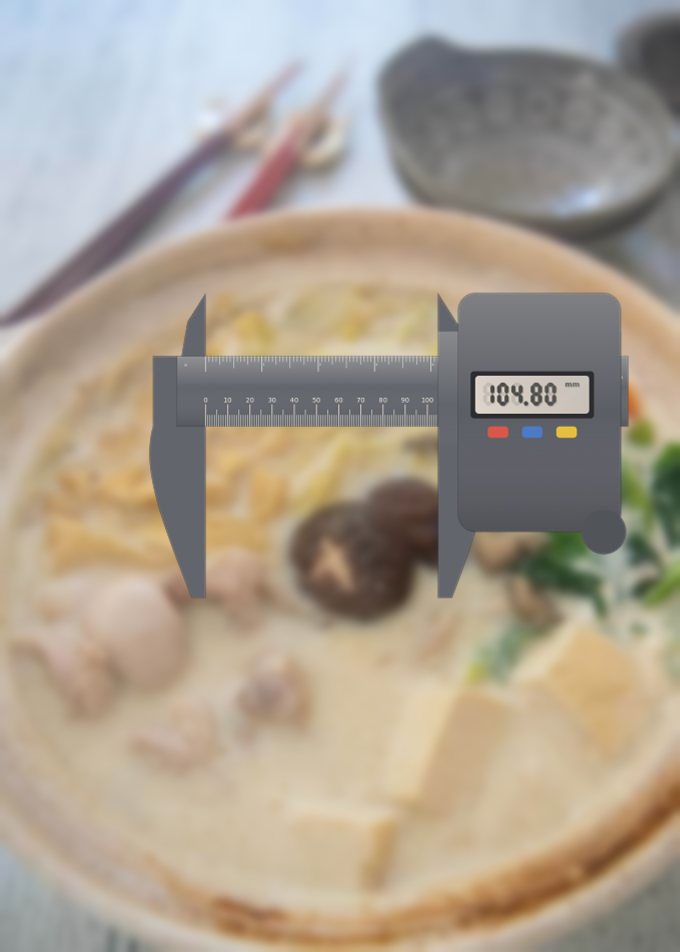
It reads **104.80** mm
